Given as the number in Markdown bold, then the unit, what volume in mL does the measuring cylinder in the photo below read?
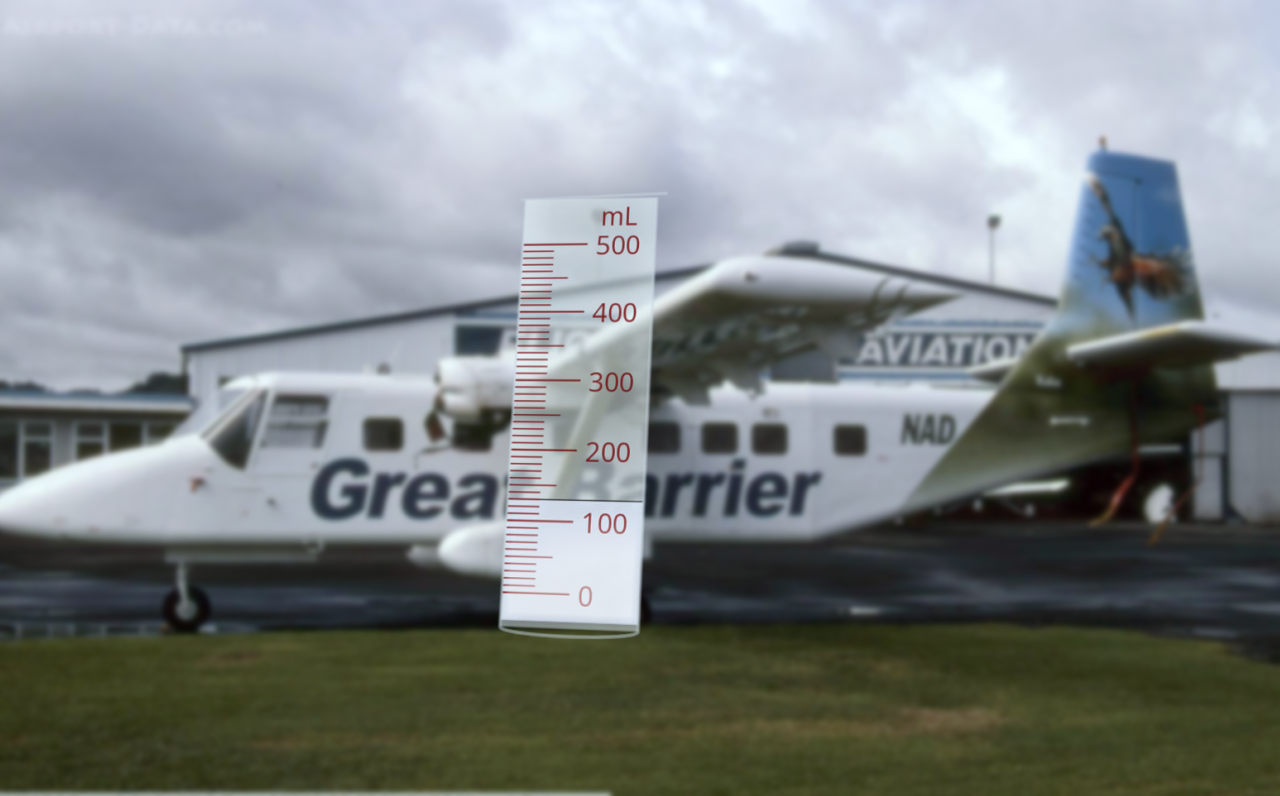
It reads **130** mL
